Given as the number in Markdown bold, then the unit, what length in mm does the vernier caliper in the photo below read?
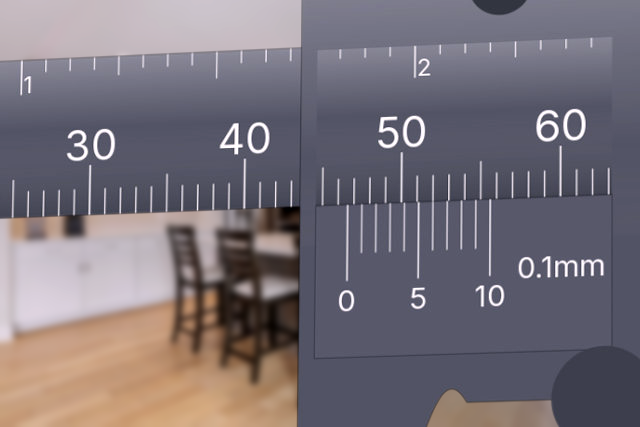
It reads **46.6** mm
